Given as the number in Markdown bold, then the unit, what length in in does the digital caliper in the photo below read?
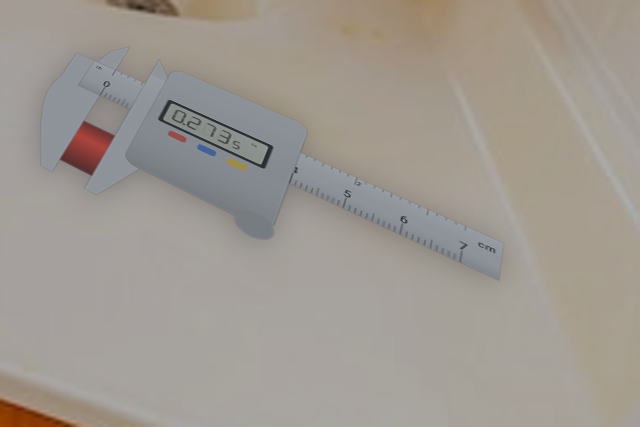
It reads **0.2735** in
